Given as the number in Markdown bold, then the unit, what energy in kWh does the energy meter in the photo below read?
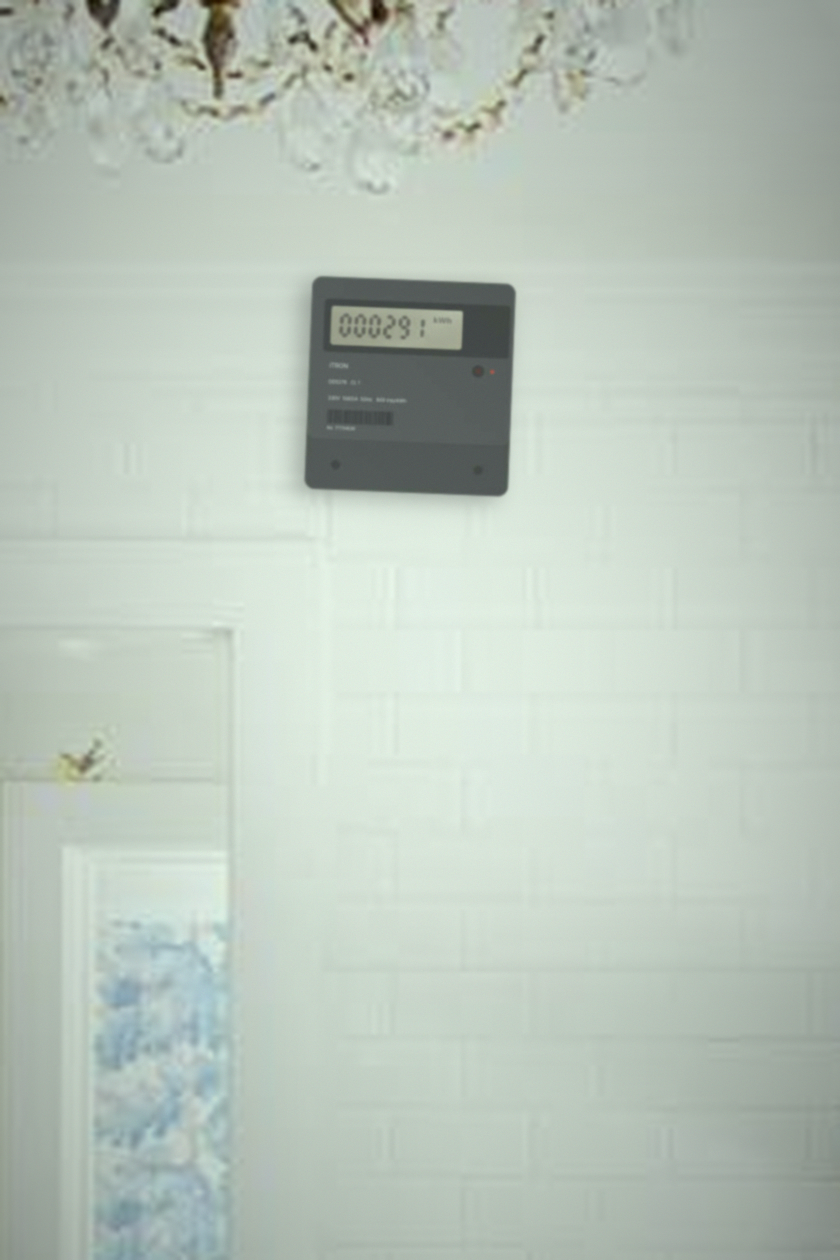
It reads **291** kWh
